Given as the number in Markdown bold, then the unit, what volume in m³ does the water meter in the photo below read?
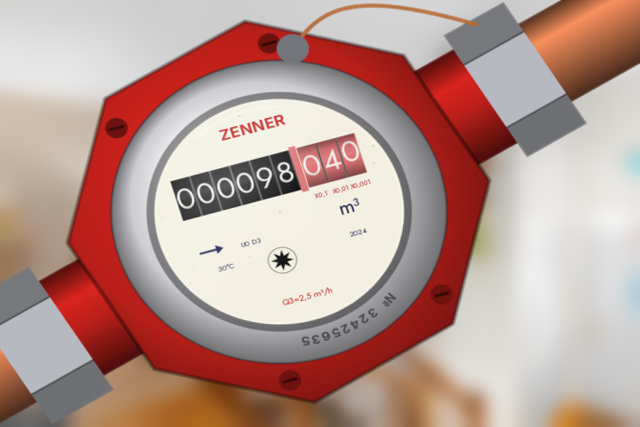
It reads **98.040** m³
